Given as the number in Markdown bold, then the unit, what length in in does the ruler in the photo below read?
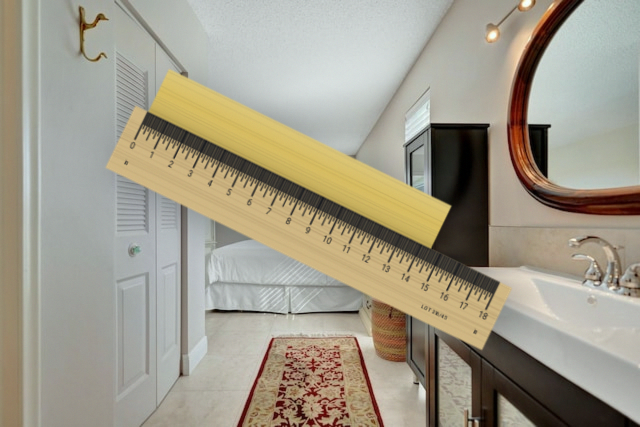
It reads **14.5** in
